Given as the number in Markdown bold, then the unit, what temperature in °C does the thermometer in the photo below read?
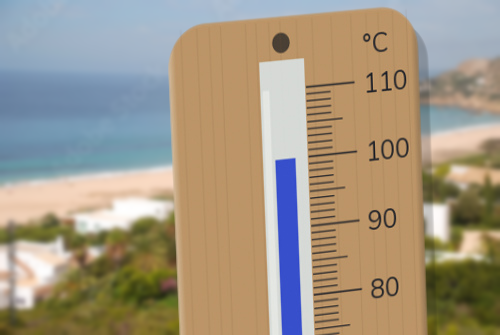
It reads **100** °C
